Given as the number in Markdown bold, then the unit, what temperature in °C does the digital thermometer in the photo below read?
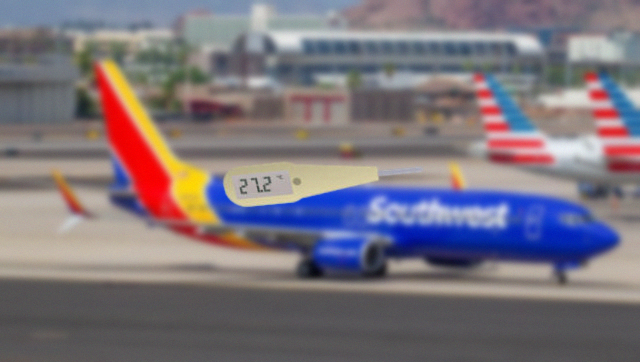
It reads **27.2** °C
